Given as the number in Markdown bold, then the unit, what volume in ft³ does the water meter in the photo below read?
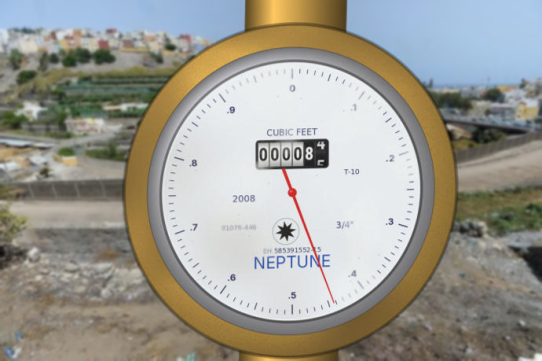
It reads **84.44** ft³
